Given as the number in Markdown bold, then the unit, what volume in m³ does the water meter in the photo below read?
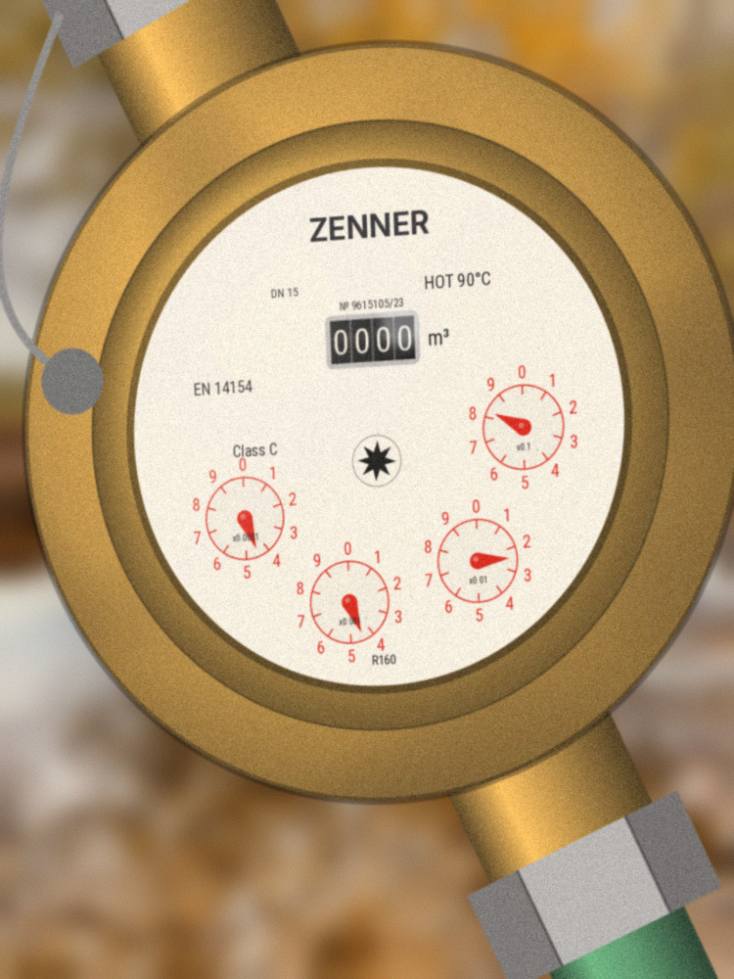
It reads **0.8244** m³
